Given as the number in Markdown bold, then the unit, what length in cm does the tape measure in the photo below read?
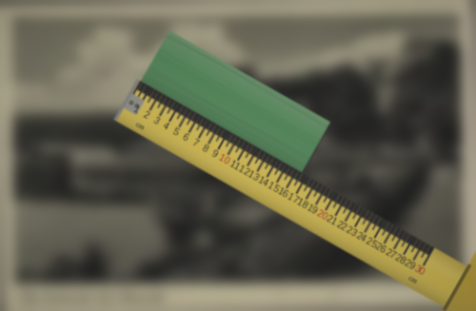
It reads **16.5** cm
